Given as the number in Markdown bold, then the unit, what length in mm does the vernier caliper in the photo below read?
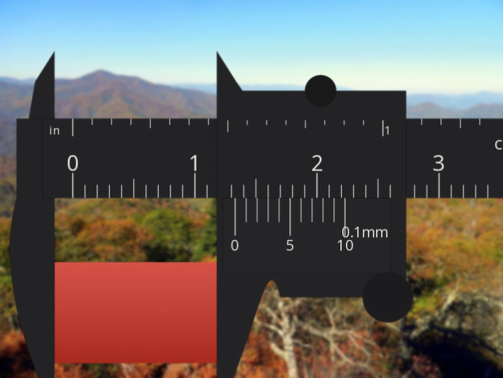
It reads **13.3** mm
